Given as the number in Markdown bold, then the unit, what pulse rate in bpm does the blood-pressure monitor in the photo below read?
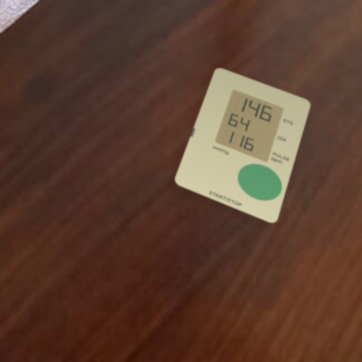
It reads **116** bpm
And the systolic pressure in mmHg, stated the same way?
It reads **146** mmHg
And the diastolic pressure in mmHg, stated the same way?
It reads **64** mmHg
